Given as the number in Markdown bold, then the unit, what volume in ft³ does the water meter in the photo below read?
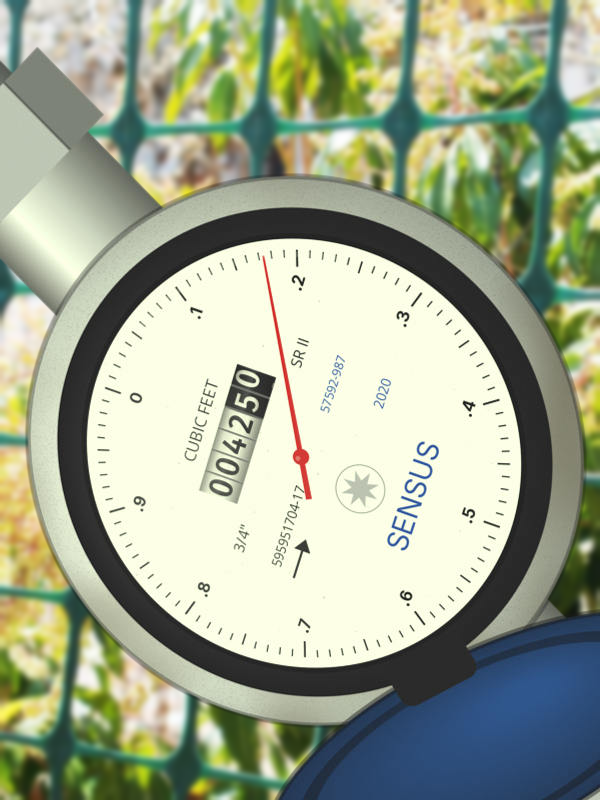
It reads **4250.17** ft³
